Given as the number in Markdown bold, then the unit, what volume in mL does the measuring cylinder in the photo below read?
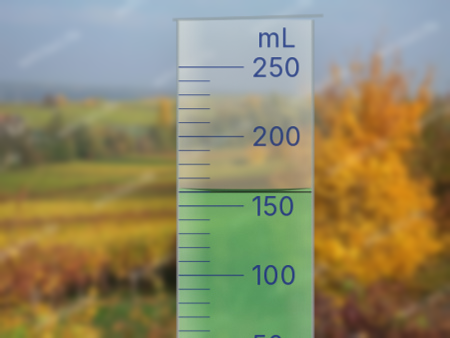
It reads **160** mL
